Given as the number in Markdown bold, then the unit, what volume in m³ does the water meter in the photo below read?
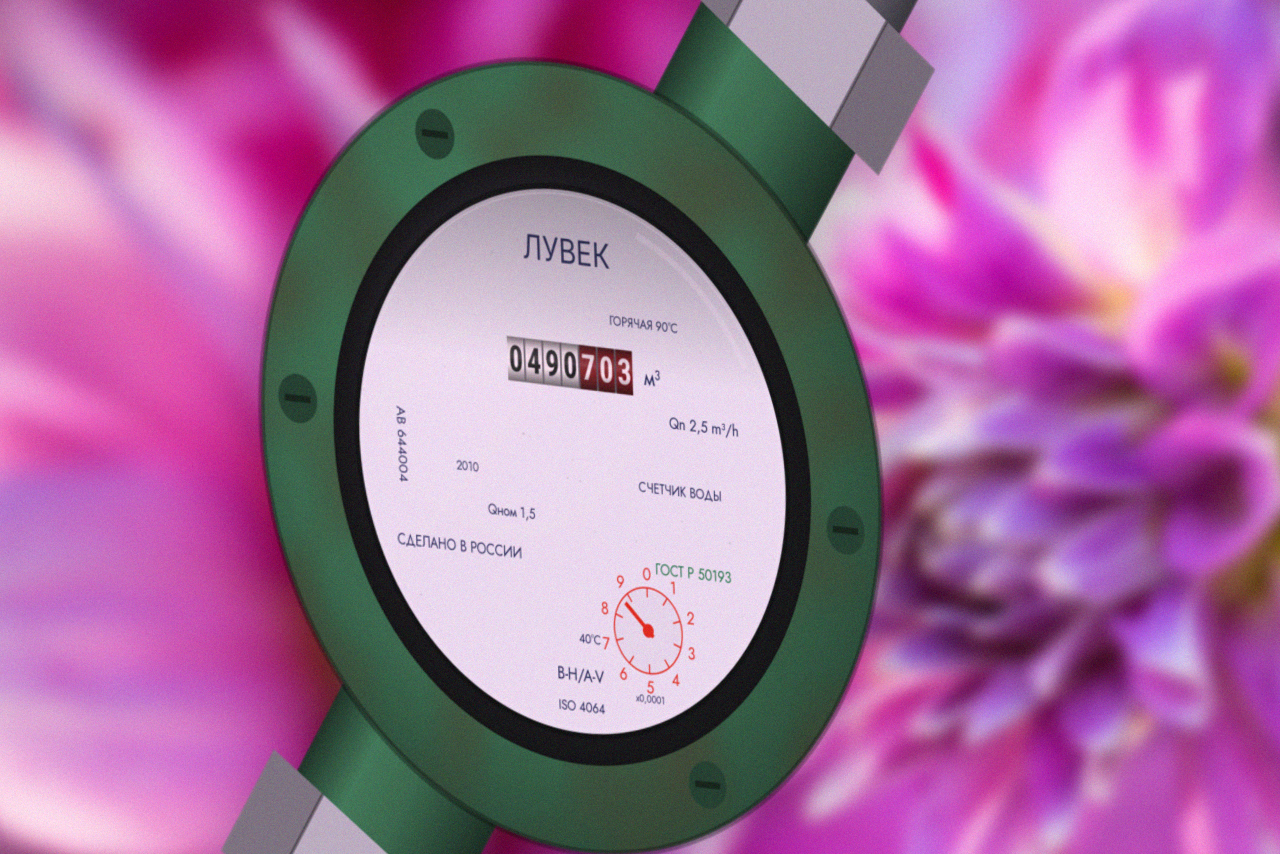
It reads **490.7038** m³
